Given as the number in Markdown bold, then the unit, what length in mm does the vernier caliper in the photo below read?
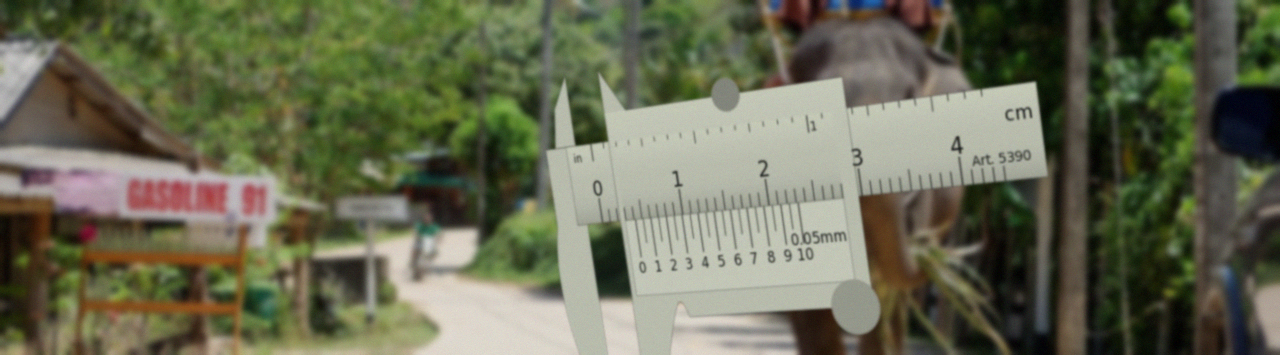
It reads **4.2** mm
